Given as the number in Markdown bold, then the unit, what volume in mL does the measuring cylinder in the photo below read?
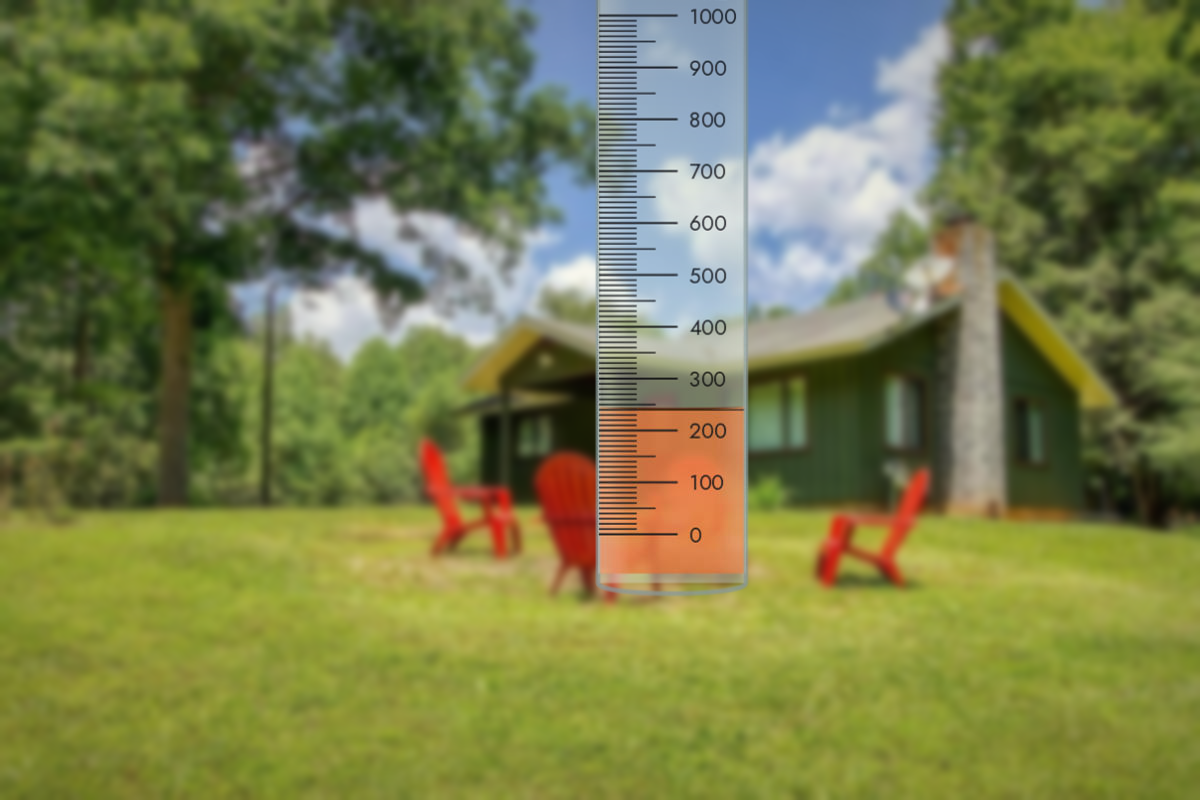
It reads **240** mL
